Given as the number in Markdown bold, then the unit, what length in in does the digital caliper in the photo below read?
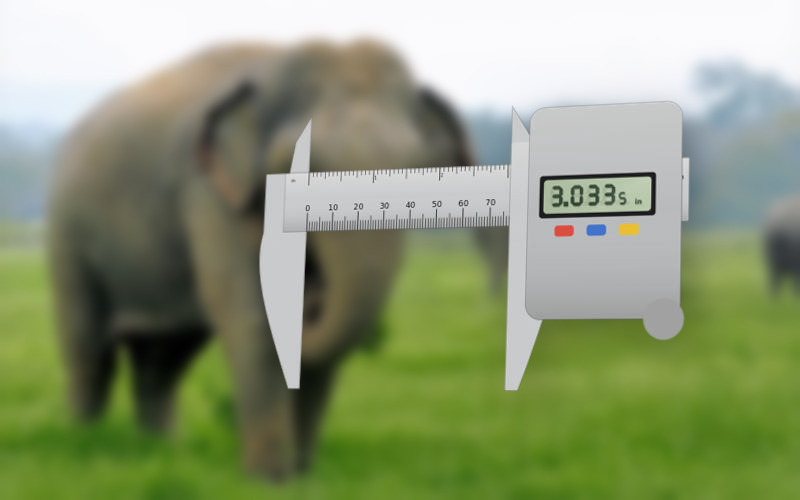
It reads **3.0335** in
